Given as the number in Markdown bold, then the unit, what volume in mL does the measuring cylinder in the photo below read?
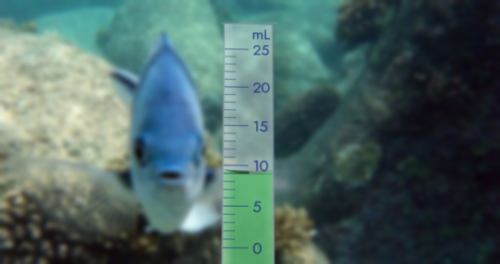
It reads **9** mL
